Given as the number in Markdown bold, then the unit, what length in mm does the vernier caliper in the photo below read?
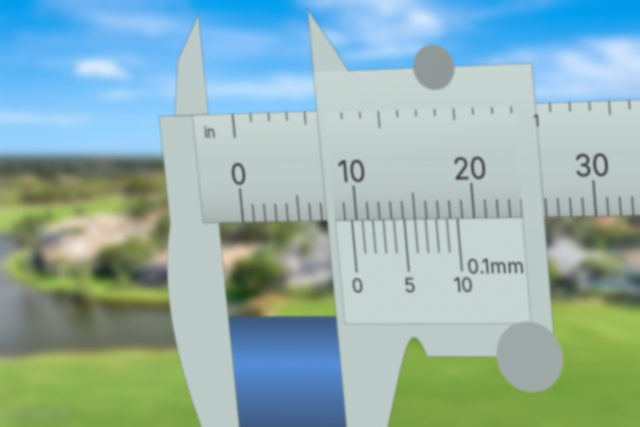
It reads **9.6** mm
